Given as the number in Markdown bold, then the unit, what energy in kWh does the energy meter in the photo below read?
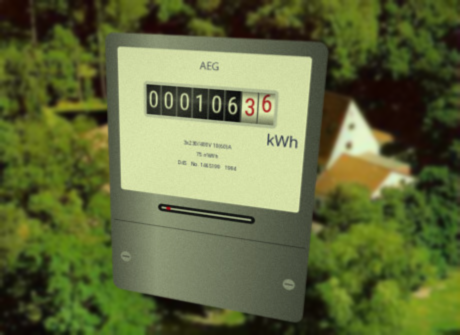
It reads **106.36** kWh
